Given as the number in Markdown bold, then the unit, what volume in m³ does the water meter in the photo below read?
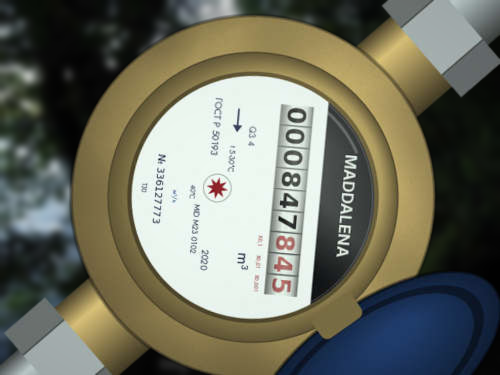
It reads **847.845** m³
